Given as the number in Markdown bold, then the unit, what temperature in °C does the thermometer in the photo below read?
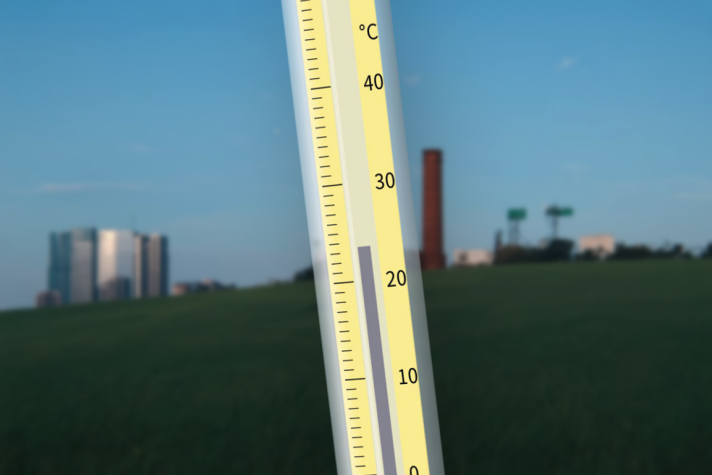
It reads **23.5** °C
